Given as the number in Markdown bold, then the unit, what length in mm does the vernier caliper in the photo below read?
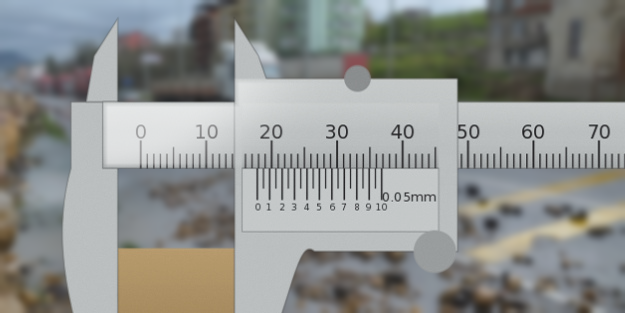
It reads **17.8** mm
